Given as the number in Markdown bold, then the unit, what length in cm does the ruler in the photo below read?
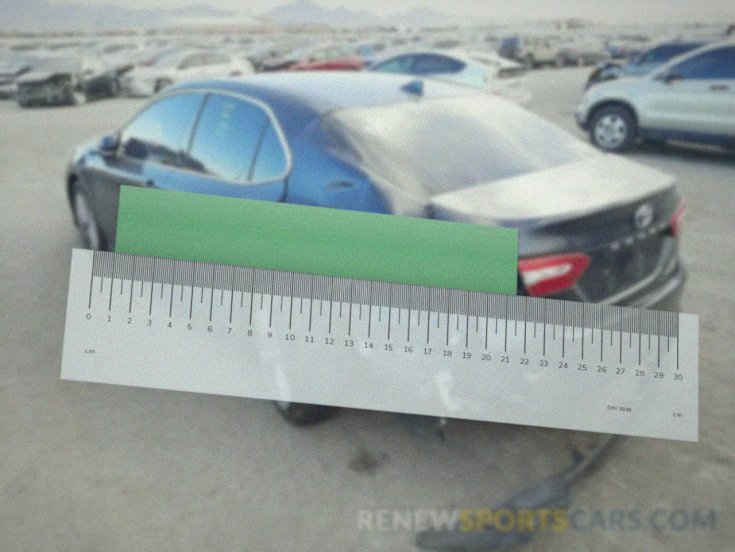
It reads **20.5** cm
